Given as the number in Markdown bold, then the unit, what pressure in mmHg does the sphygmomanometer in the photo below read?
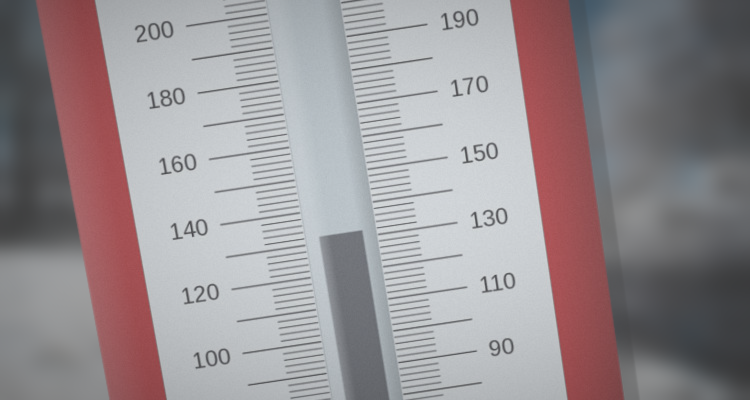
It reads **132** mmHg
